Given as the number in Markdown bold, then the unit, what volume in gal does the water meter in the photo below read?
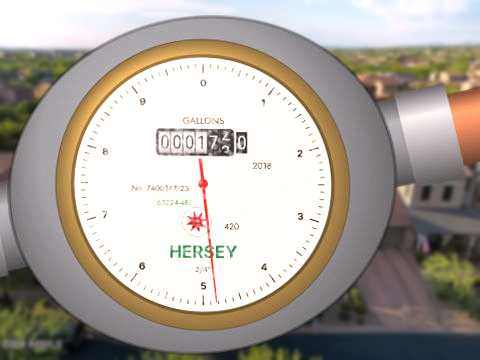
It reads **1724.8** gal
